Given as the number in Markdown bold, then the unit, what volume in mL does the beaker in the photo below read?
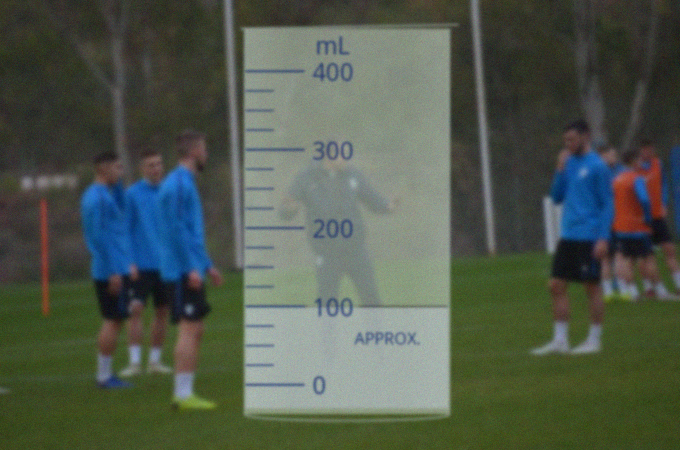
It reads **100** mL
